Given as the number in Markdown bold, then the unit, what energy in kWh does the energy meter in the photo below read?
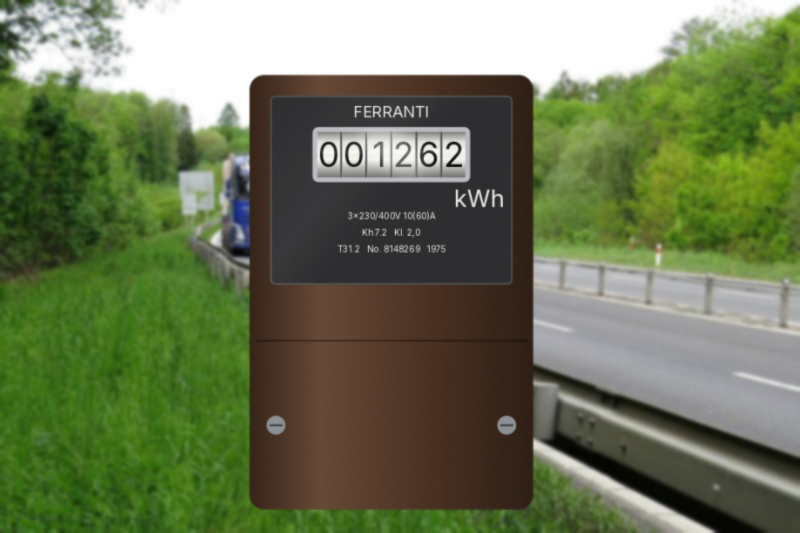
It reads **1262** kWh
